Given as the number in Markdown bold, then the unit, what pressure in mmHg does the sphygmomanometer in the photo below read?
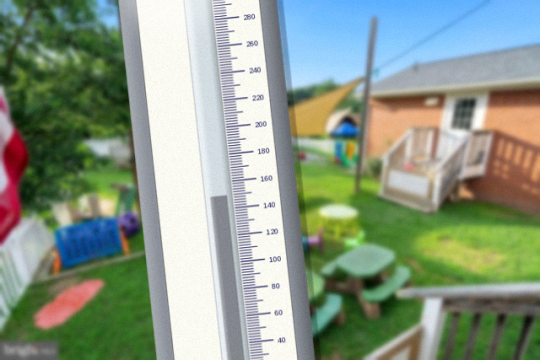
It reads **150** mmHg
